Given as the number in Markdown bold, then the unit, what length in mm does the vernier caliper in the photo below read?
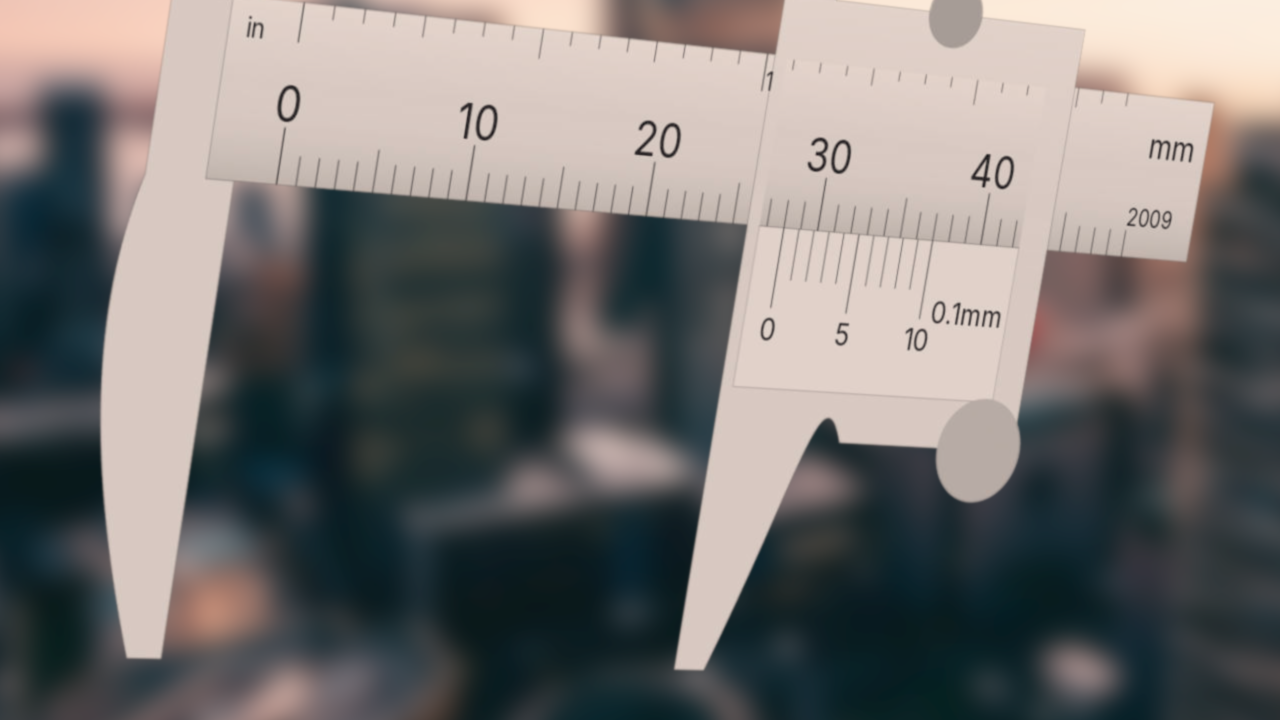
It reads **28.0** mm
